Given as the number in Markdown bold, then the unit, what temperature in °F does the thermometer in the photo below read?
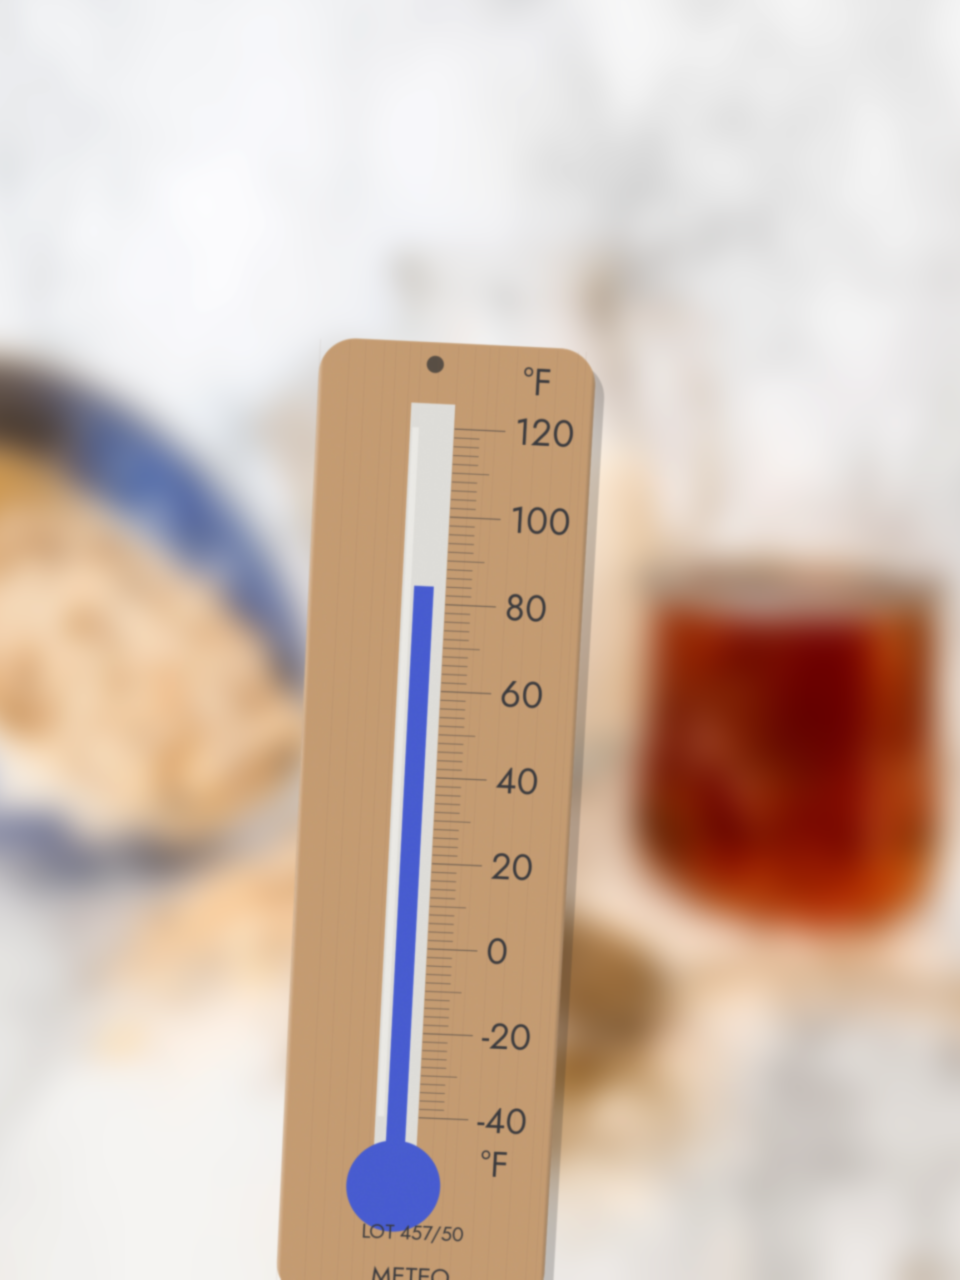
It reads **84** °F
